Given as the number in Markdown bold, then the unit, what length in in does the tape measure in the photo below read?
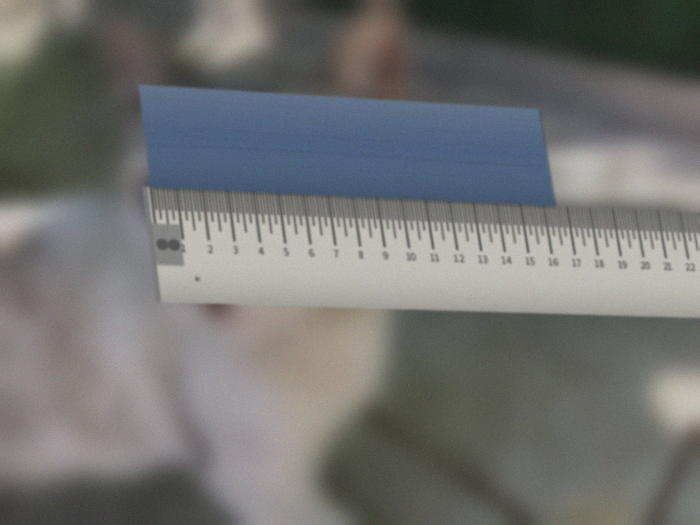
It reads **16.5** in
